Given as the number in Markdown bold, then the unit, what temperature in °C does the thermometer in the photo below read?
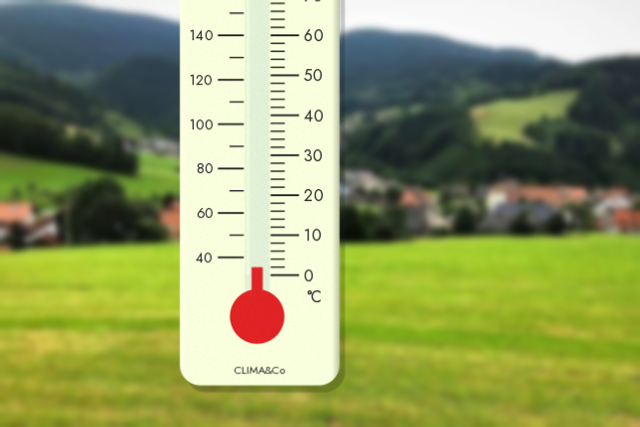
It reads **2** °C
